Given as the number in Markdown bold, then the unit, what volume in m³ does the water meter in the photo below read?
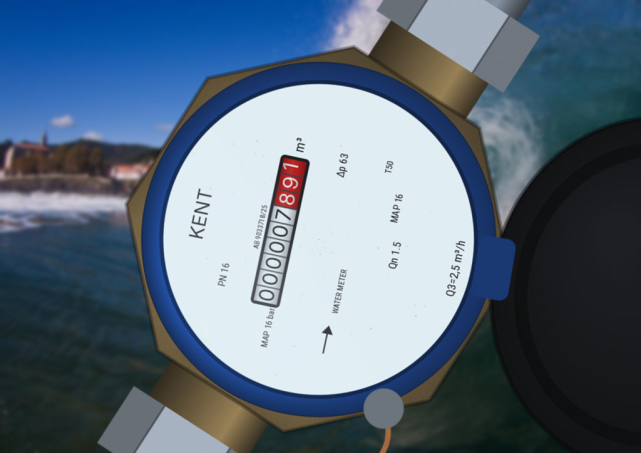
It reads **7.891** m³
